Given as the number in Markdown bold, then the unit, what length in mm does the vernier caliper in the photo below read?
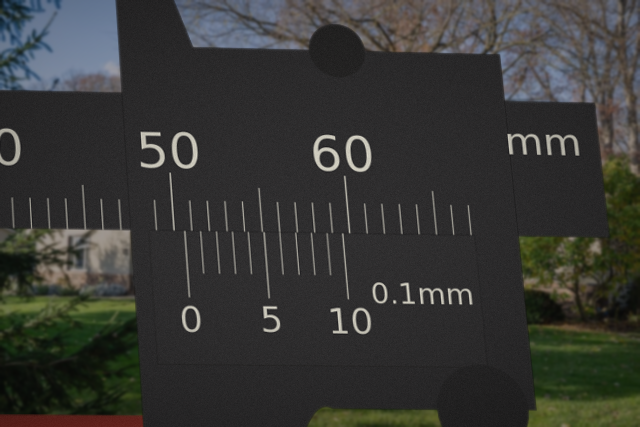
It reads **50.6** mm
